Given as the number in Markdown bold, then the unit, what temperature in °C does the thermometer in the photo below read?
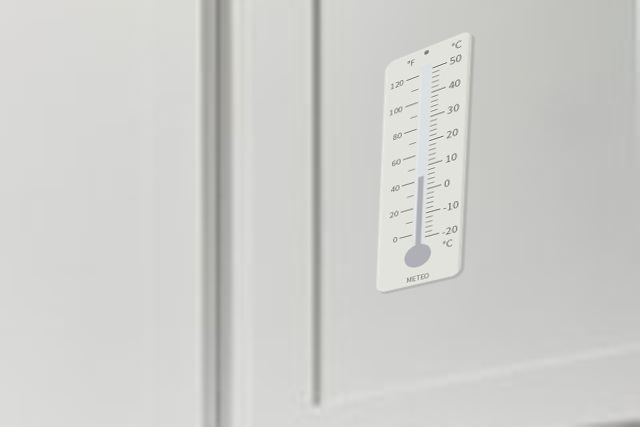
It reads **6** °C
